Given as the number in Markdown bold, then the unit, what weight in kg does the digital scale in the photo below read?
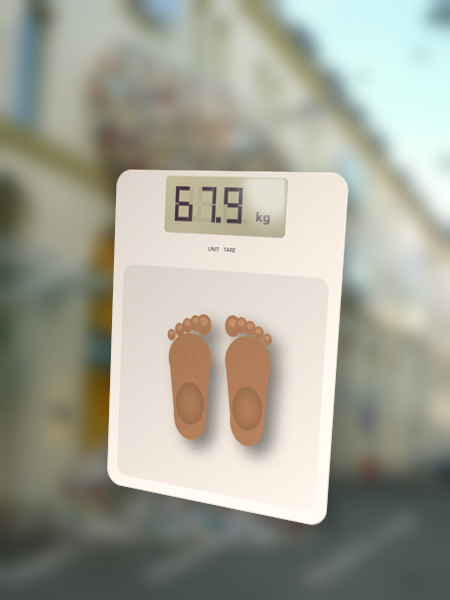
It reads **67.9** kg
